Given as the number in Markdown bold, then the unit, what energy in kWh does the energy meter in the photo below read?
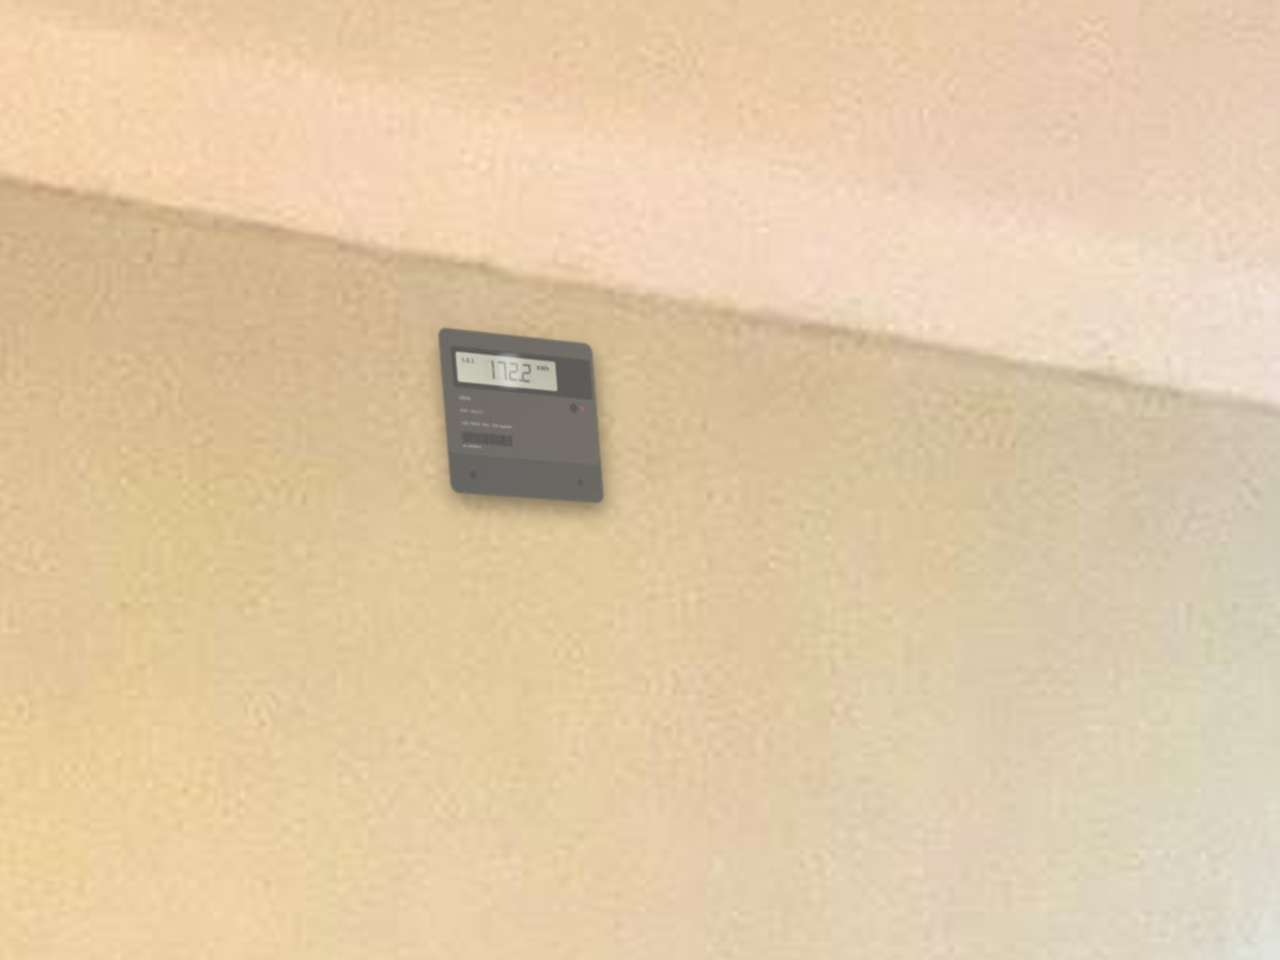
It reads **172.2** kWh
